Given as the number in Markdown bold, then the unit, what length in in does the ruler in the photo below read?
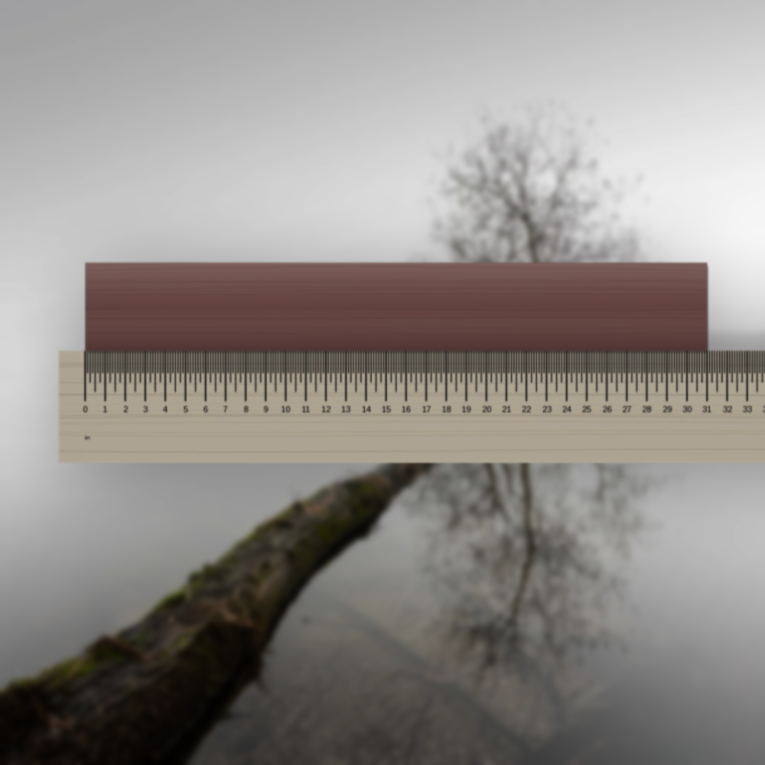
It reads **31** in
